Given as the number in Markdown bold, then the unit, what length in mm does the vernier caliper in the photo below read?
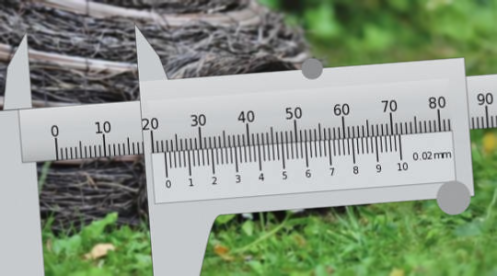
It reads **22.5** mm
